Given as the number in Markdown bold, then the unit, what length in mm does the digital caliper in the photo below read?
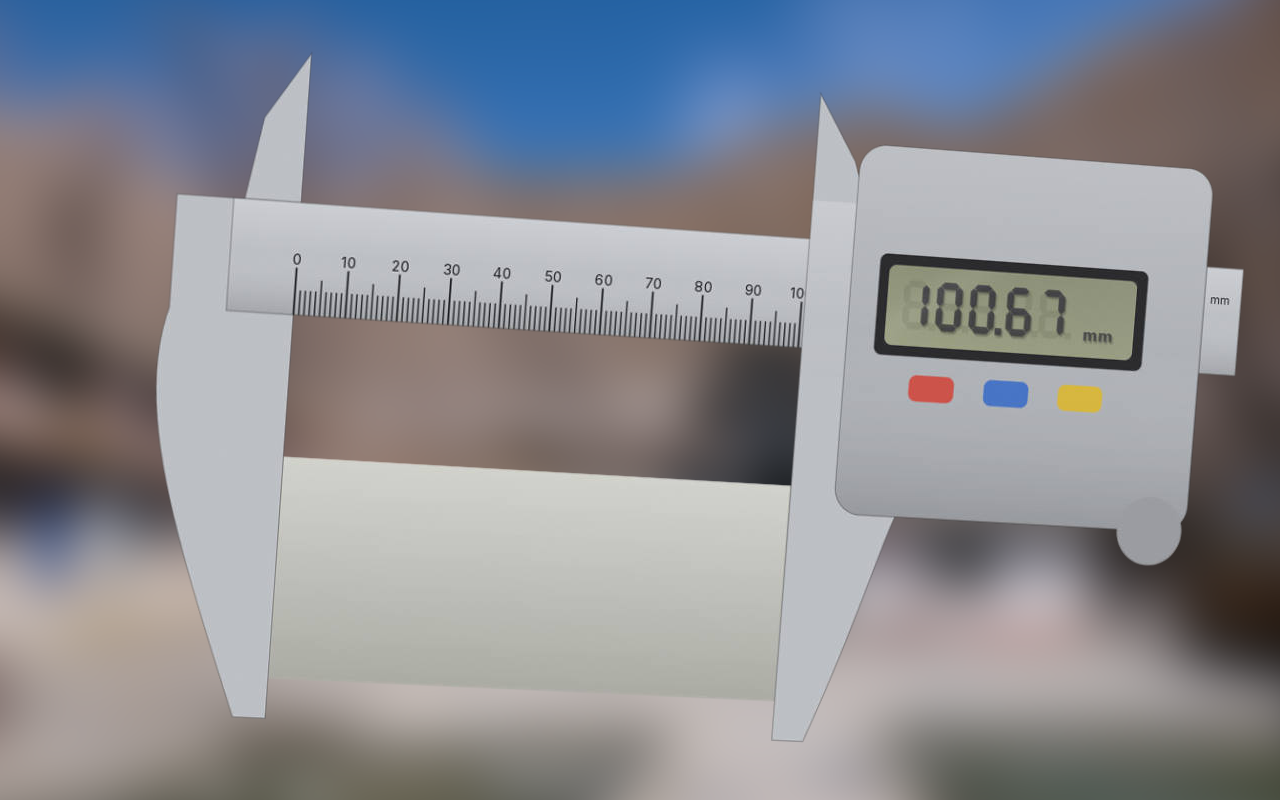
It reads **100.67** mm
